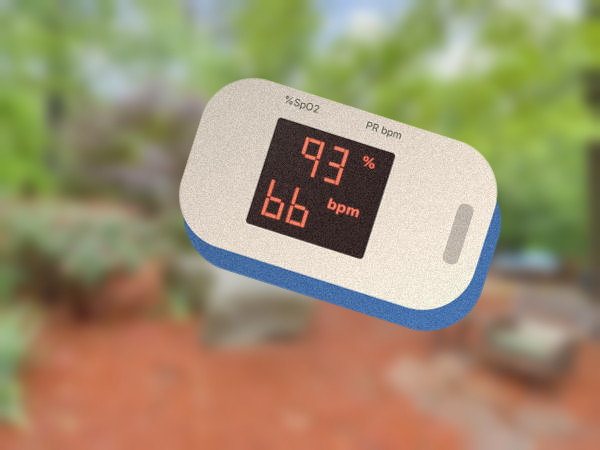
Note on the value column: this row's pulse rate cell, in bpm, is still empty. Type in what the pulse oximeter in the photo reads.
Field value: 66 bpm
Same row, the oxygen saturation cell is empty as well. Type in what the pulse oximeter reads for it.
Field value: 93 %
